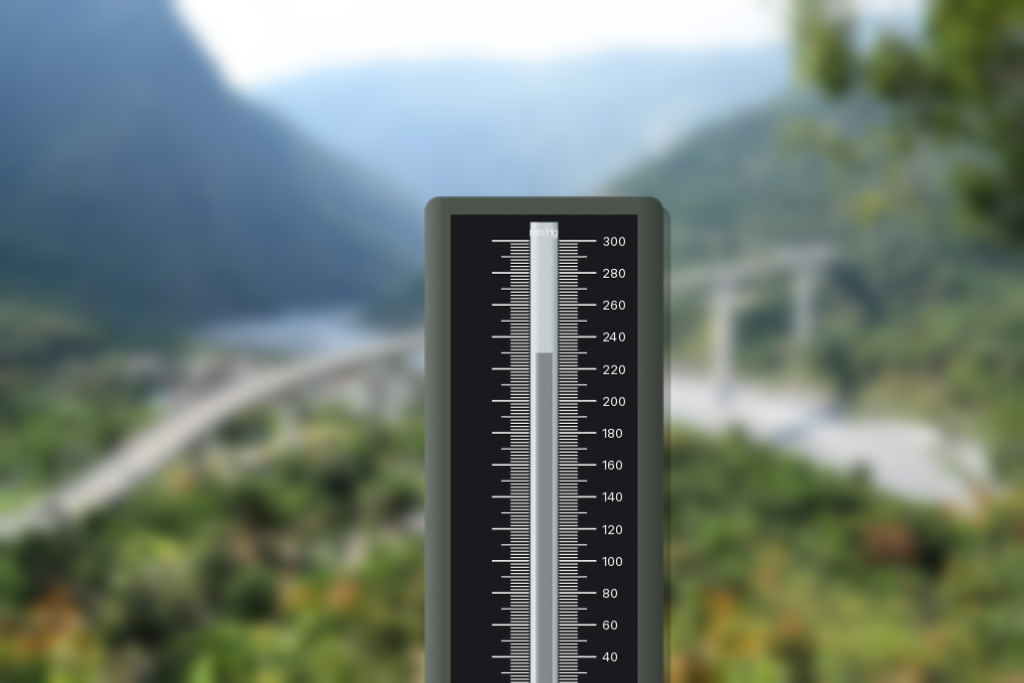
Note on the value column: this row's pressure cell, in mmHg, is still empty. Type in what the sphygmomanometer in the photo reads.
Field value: 230 mmHg
